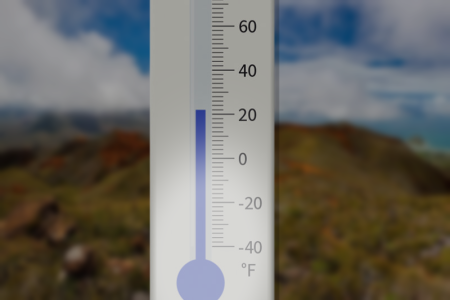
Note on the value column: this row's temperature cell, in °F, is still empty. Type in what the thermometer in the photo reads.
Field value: 22 °F
